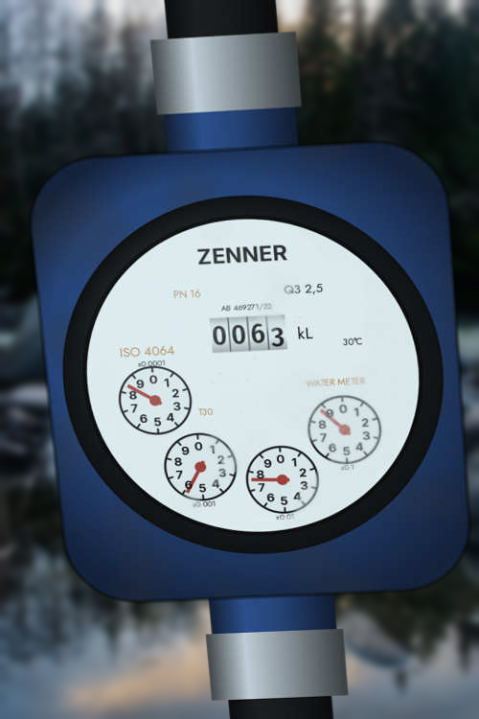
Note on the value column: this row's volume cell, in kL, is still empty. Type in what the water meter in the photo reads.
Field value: 62.8758 kL
